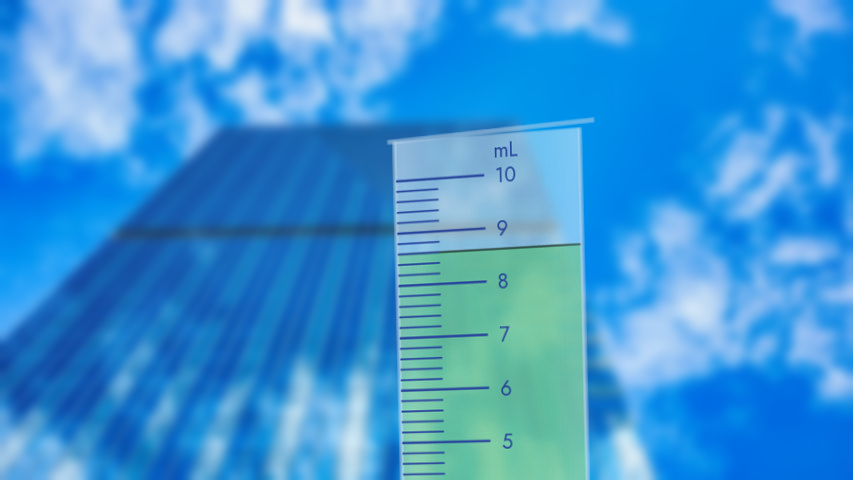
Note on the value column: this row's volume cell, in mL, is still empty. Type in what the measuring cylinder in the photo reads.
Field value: 8.6 mL
